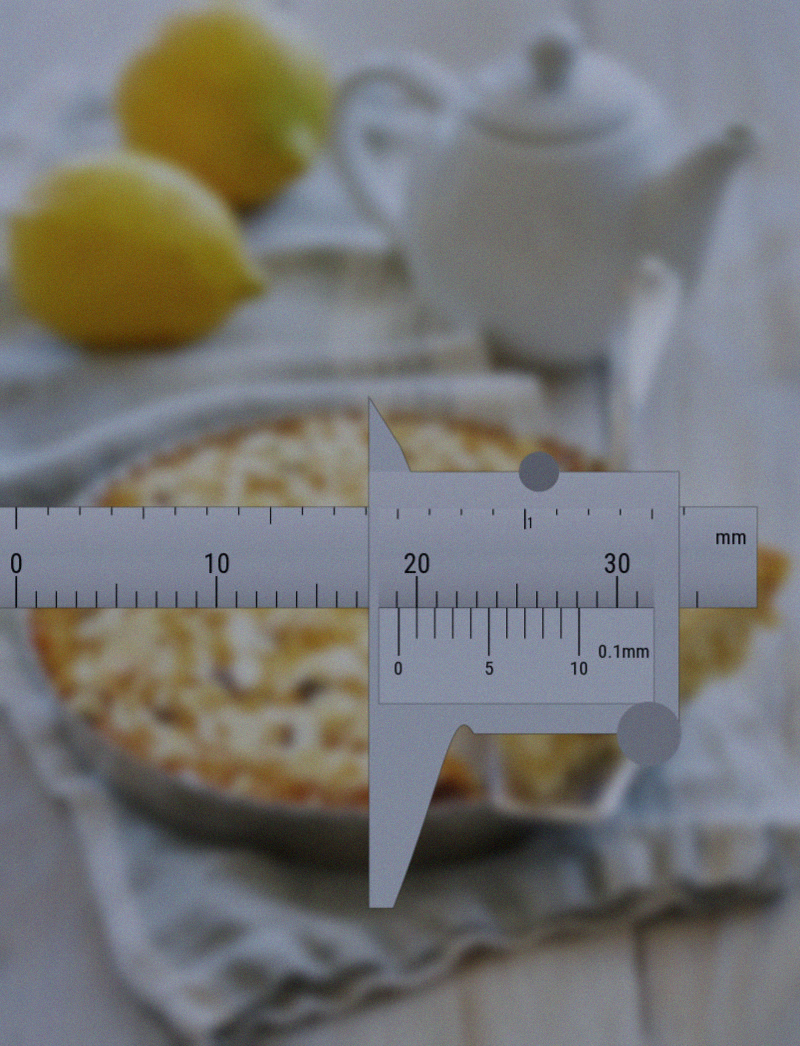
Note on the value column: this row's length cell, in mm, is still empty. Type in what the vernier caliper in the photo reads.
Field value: 19.1 mm
